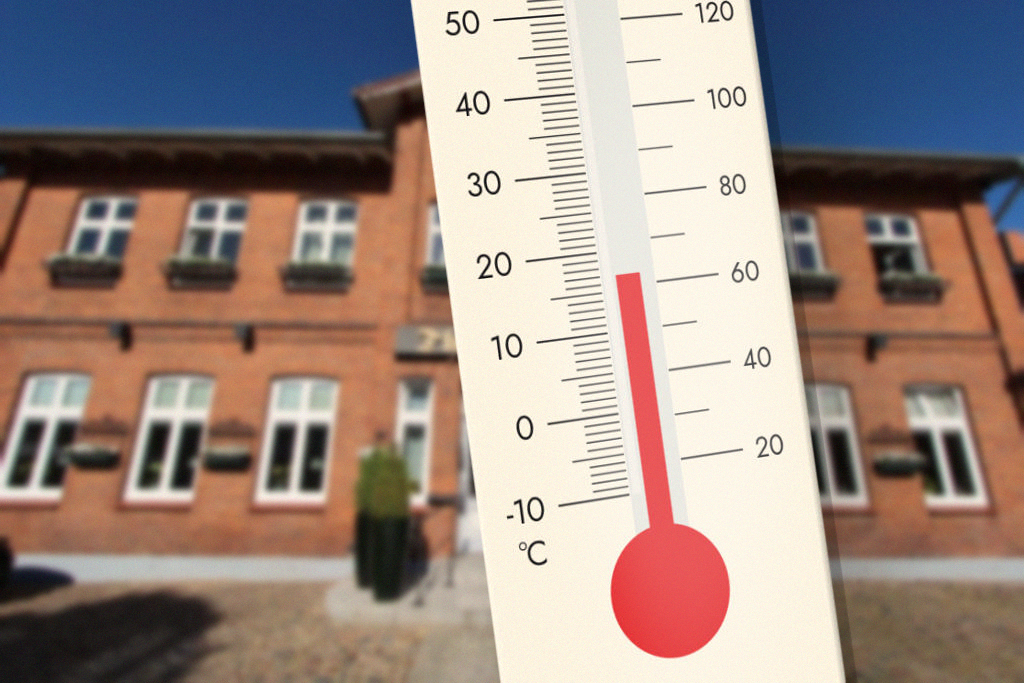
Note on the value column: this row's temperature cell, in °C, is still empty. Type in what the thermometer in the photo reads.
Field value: 17 °C
